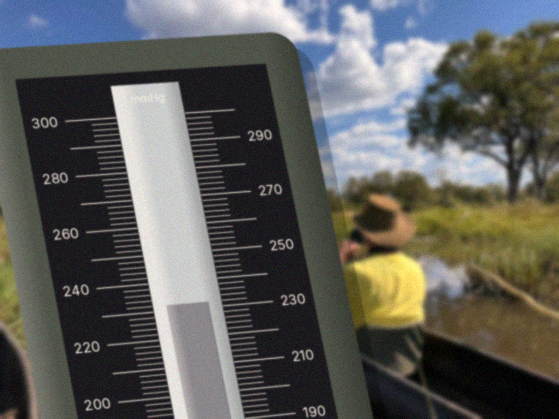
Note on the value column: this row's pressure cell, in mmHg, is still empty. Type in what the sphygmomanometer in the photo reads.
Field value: 232 mmHg
